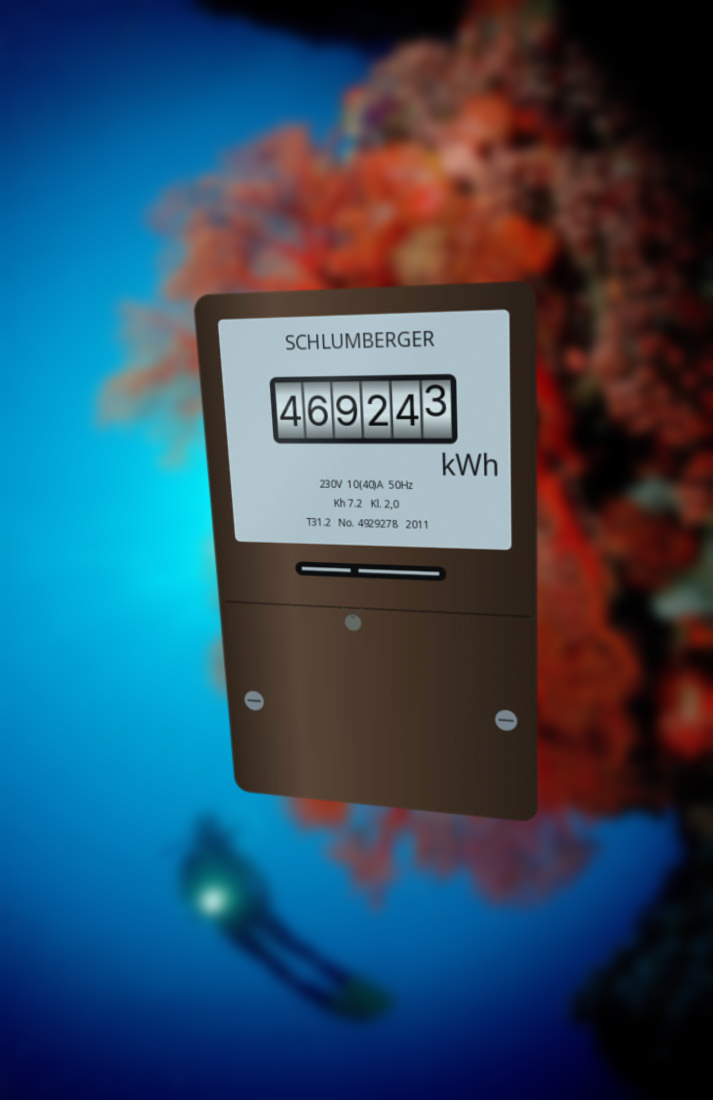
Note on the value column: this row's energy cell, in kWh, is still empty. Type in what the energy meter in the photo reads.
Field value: 469243 kWh
